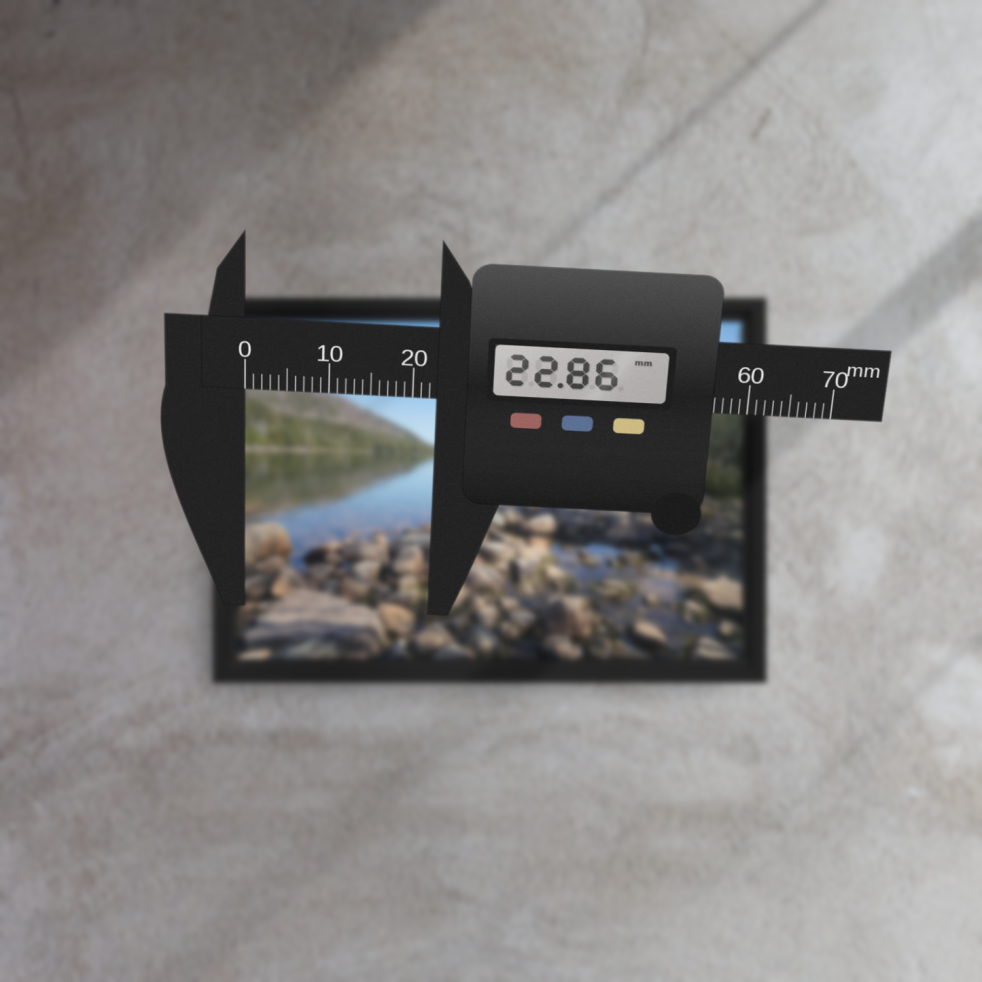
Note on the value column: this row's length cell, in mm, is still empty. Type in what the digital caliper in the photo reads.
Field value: 22.86 mm
